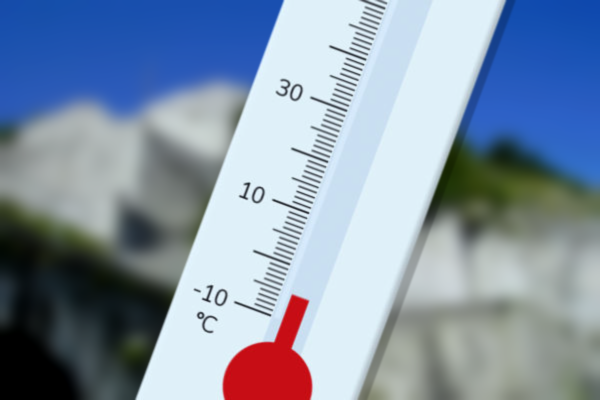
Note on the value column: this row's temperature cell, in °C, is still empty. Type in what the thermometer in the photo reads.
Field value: -5 °C
